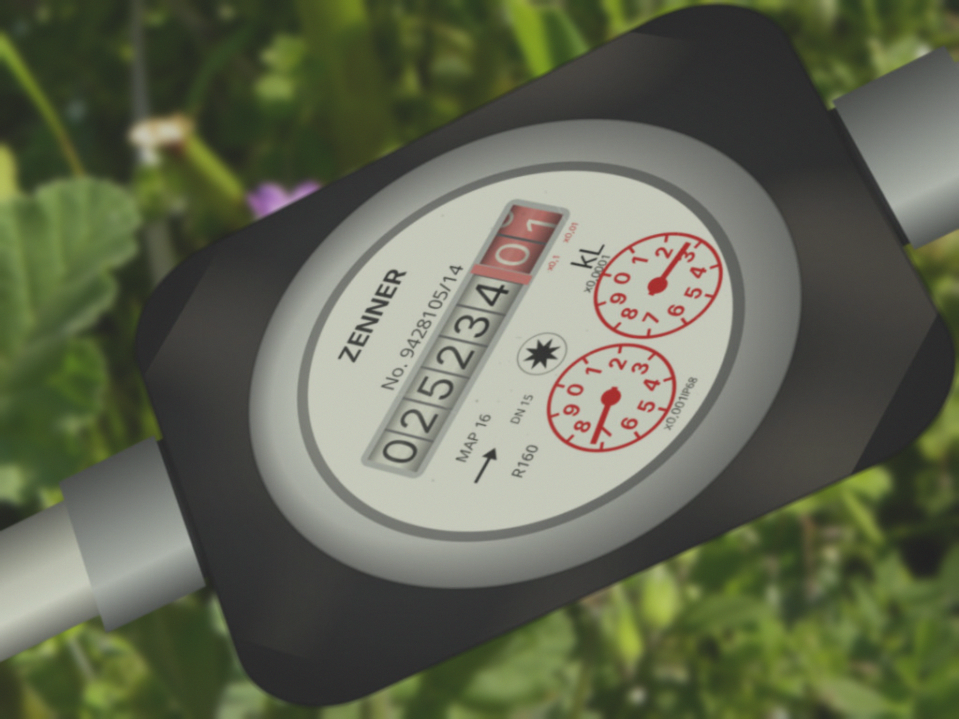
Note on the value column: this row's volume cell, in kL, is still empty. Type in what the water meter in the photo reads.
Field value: 25234.0072 kL
